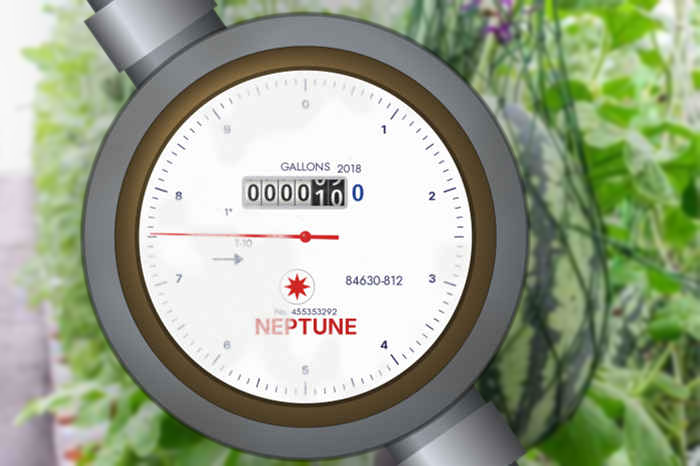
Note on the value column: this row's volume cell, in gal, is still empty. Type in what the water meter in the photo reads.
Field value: 97.5 gal
